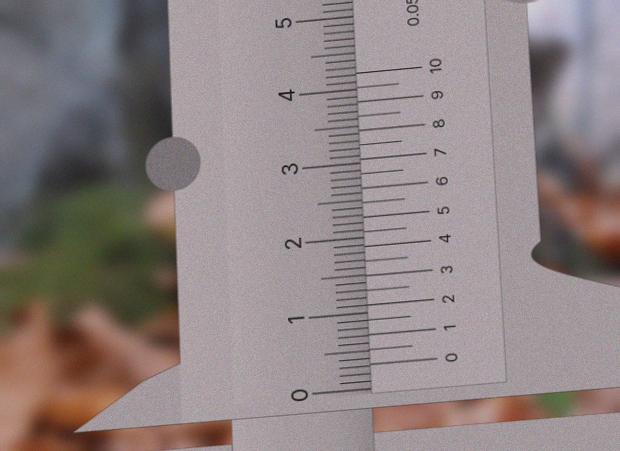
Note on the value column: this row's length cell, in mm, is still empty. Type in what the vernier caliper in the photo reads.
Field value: 3.2 mm
